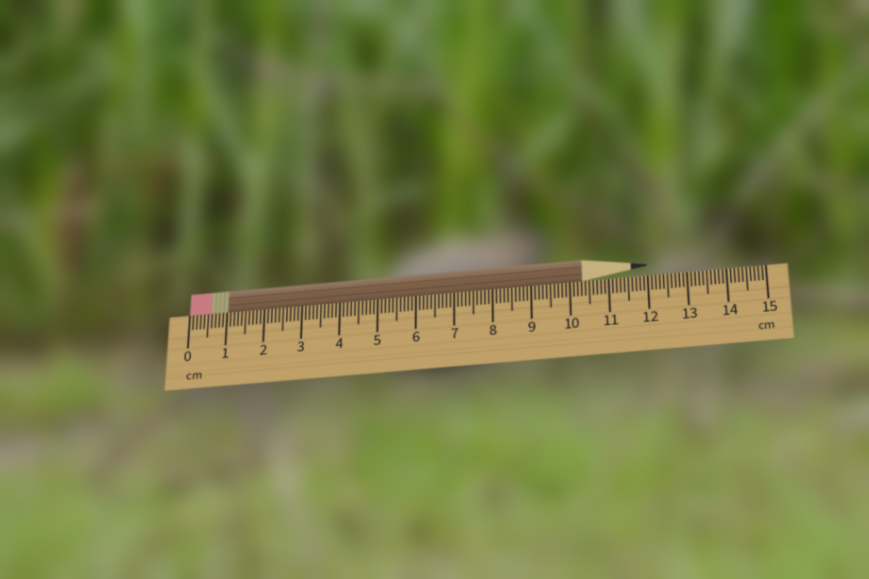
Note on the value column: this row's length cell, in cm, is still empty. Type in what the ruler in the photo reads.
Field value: 12 cm
